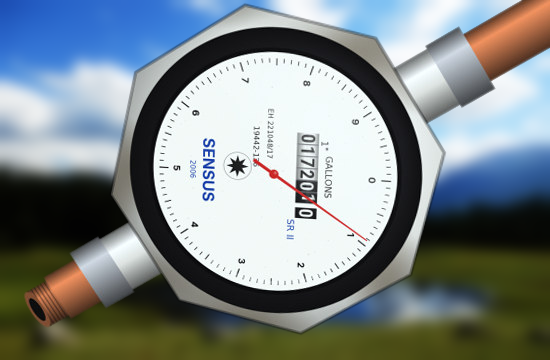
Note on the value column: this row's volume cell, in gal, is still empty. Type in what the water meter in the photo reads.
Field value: 172010.9 gal
